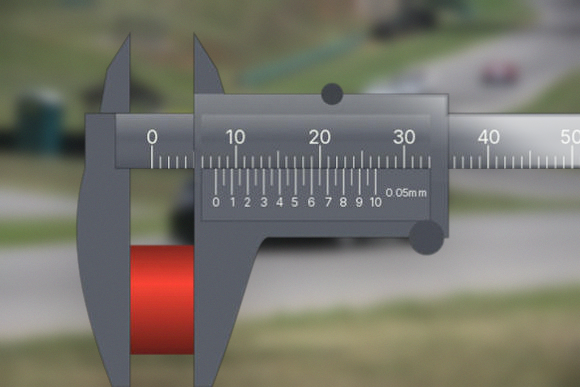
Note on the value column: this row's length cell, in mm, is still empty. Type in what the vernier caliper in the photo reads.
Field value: 7.6 mm
